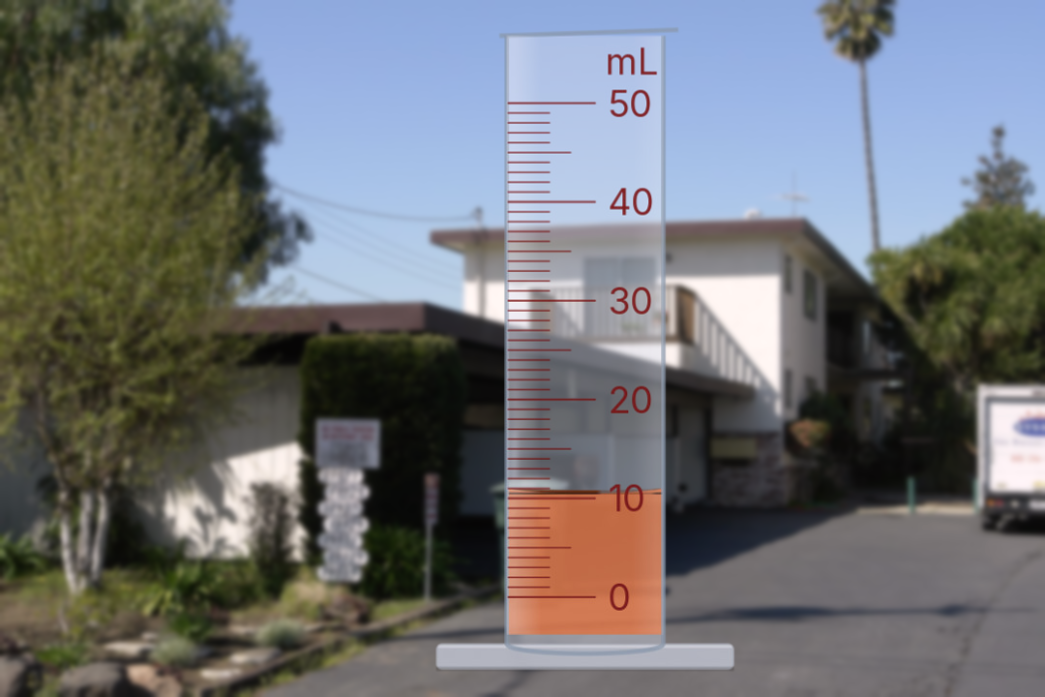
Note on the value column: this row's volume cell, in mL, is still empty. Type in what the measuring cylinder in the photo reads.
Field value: 10.5 mL
